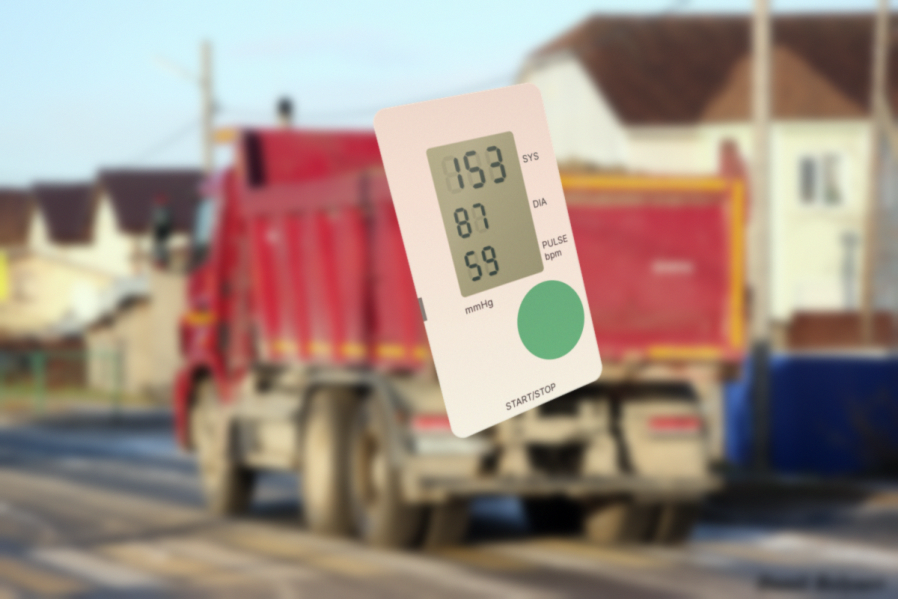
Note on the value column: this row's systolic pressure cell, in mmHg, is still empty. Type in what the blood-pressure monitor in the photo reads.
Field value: 153 mmHg
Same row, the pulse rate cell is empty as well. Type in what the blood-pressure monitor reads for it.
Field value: 59 bpm
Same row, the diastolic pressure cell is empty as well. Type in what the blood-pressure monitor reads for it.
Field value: 87 mmHg
